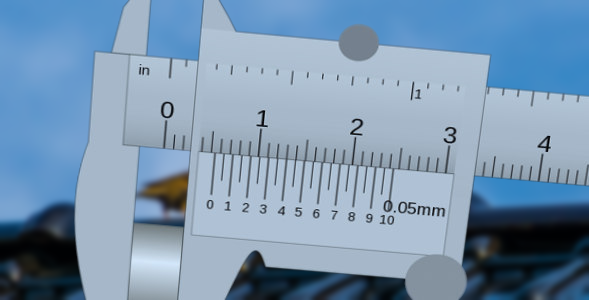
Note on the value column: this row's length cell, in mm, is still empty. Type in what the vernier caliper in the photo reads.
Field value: 5.4 mm
